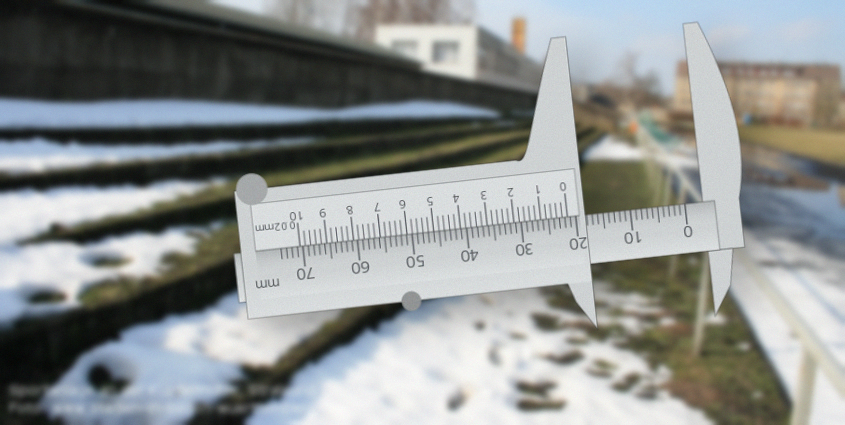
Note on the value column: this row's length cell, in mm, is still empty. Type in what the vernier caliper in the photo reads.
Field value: 21.5 mm
